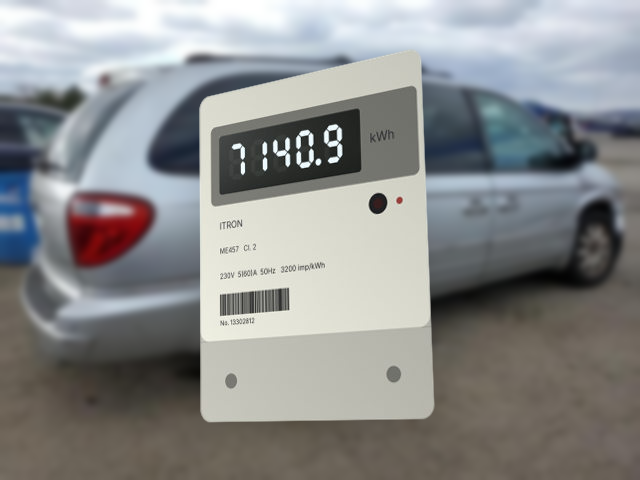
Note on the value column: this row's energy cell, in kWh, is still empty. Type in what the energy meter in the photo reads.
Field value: 7140.9 kWh
